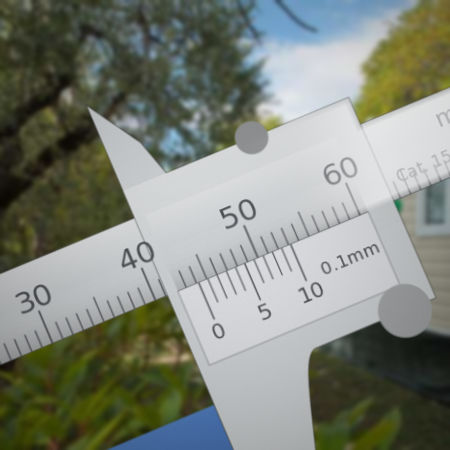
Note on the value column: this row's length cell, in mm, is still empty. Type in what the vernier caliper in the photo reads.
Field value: 44.2 mm
